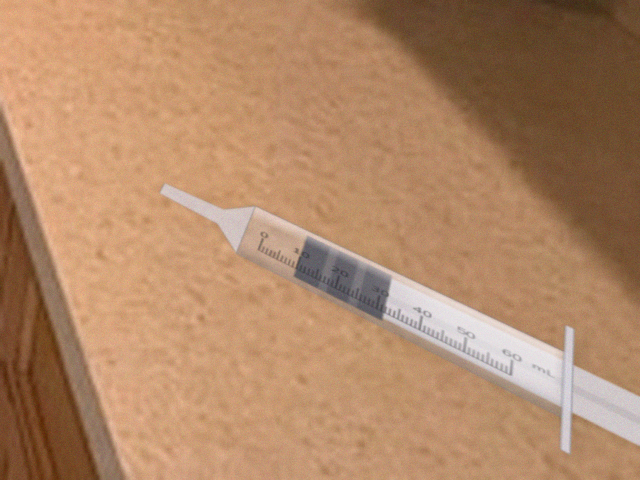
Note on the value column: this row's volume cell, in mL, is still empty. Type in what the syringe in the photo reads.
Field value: 10 mL
